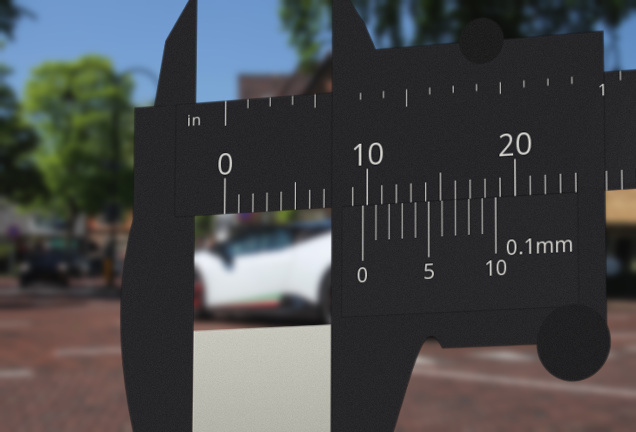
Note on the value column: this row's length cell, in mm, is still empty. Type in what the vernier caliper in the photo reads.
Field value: 9.7 mm
